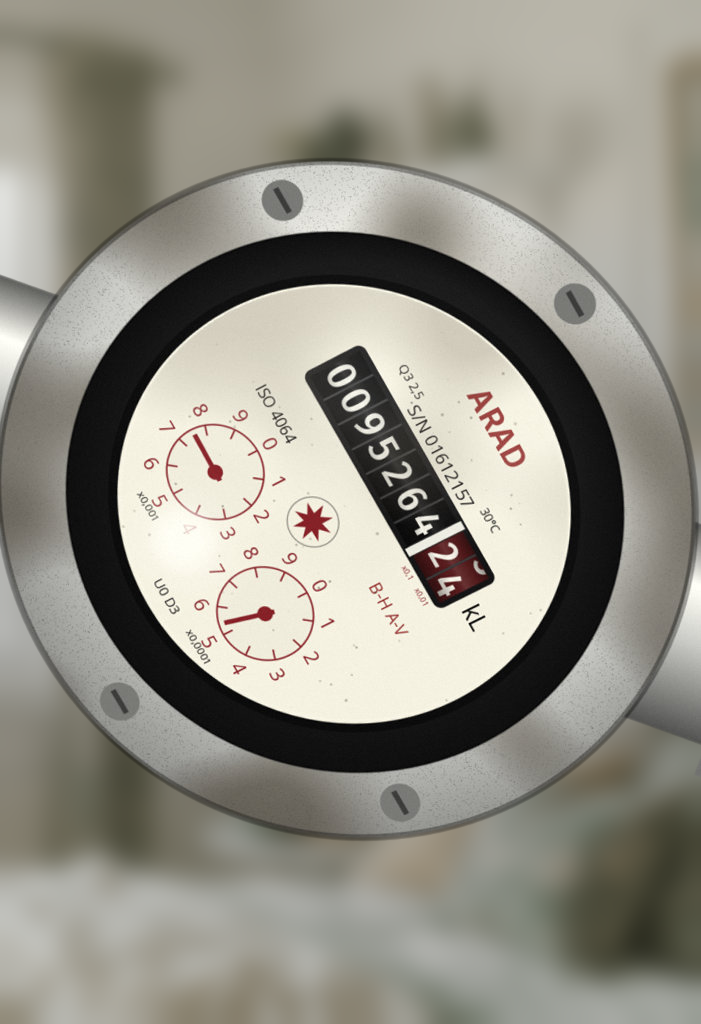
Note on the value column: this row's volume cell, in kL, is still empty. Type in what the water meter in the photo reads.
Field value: 95264.2375 kL
